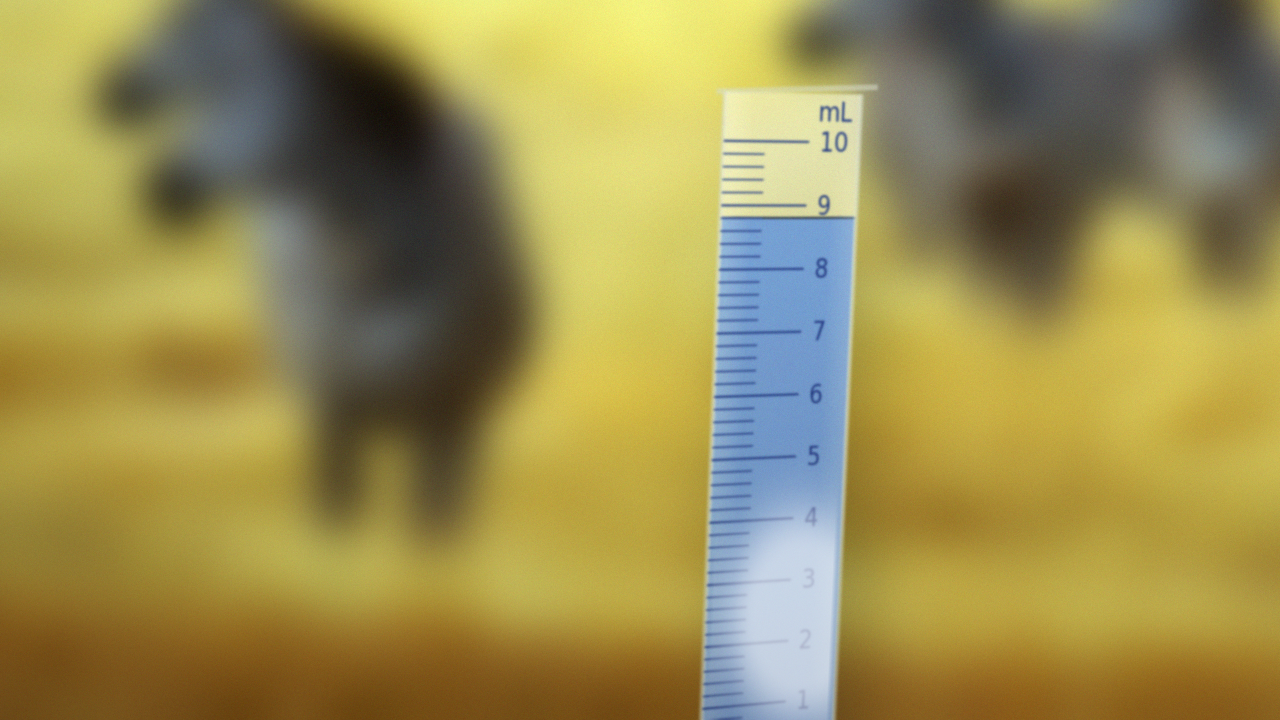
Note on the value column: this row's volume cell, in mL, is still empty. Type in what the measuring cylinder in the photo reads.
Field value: 8.8 mL
